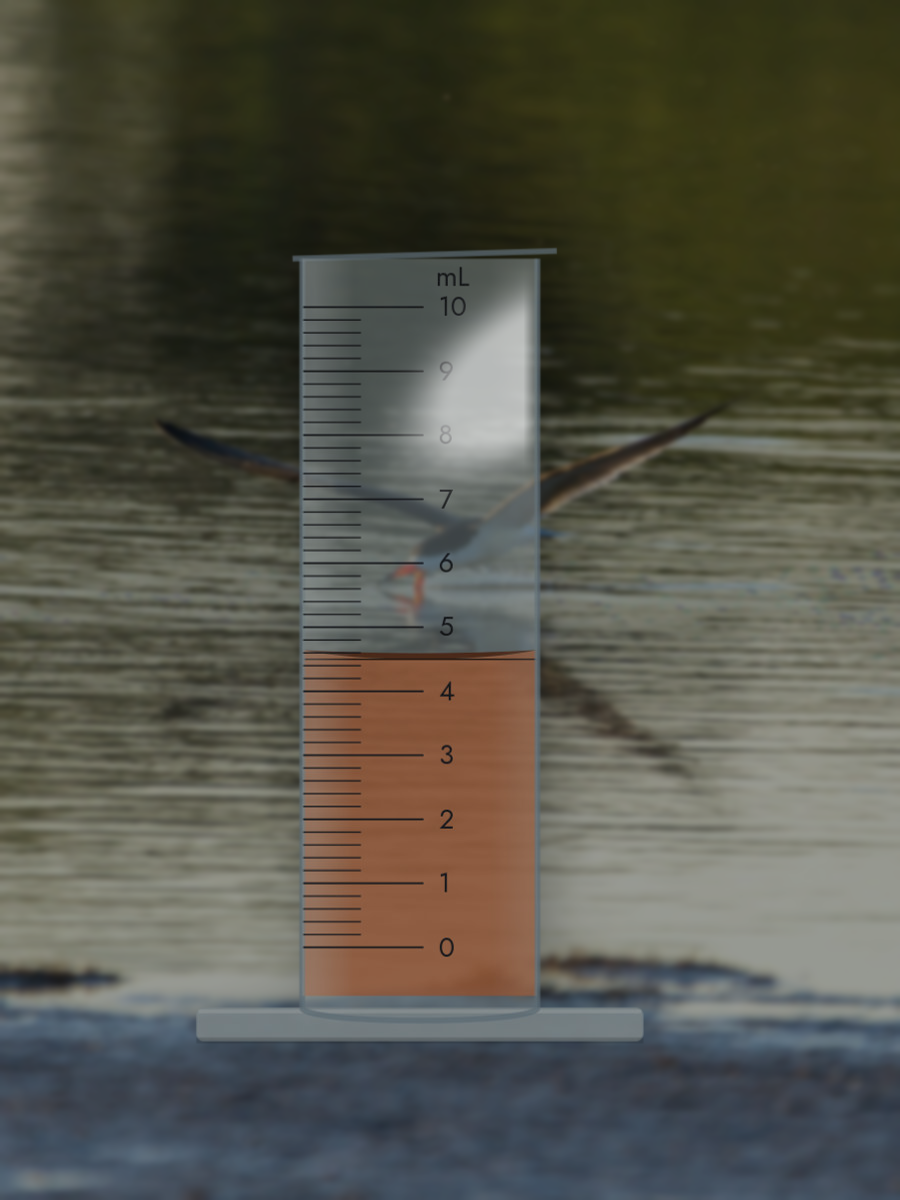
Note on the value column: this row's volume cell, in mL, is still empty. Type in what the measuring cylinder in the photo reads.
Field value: 4.5 mL
